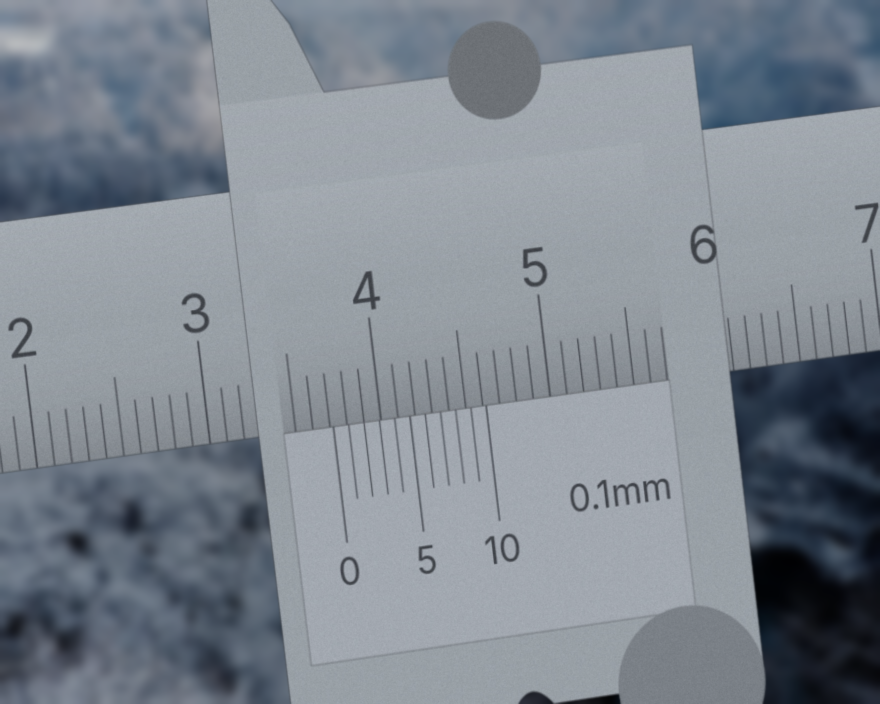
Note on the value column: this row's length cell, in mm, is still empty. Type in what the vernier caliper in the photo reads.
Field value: 37.2 mm
